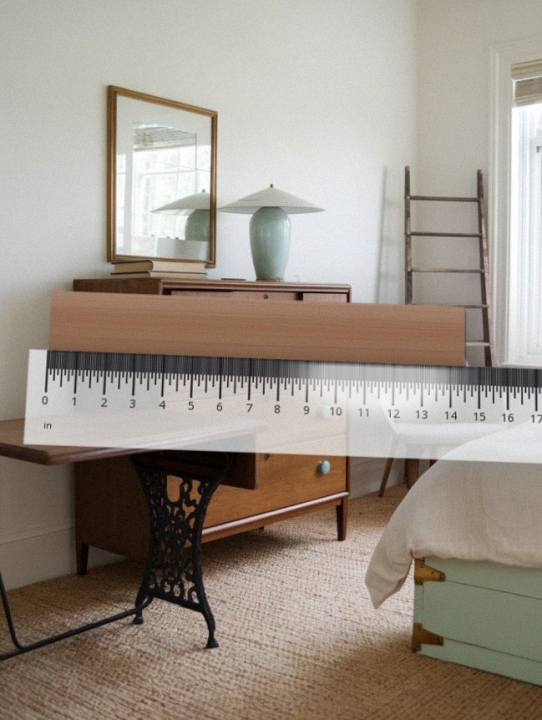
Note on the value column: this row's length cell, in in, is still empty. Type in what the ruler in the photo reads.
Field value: 14.5 in
